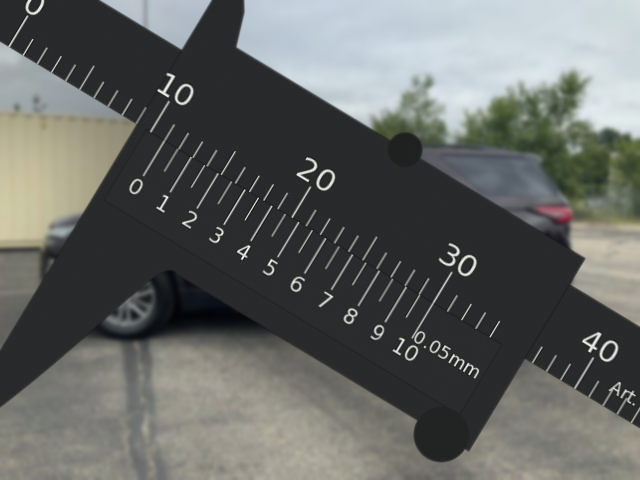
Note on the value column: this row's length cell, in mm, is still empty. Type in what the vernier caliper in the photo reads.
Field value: 11.0 mm
